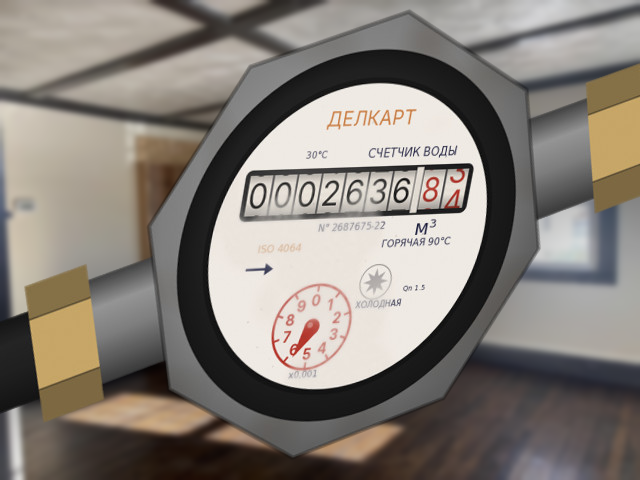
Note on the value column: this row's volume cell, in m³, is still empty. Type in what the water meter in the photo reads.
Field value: 2636.835 m³
